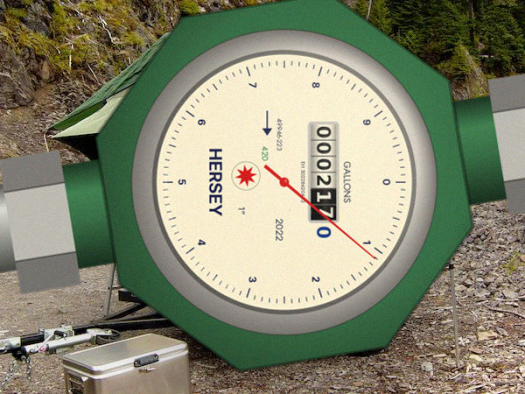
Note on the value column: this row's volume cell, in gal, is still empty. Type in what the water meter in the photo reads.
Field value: 2171.1 gal
